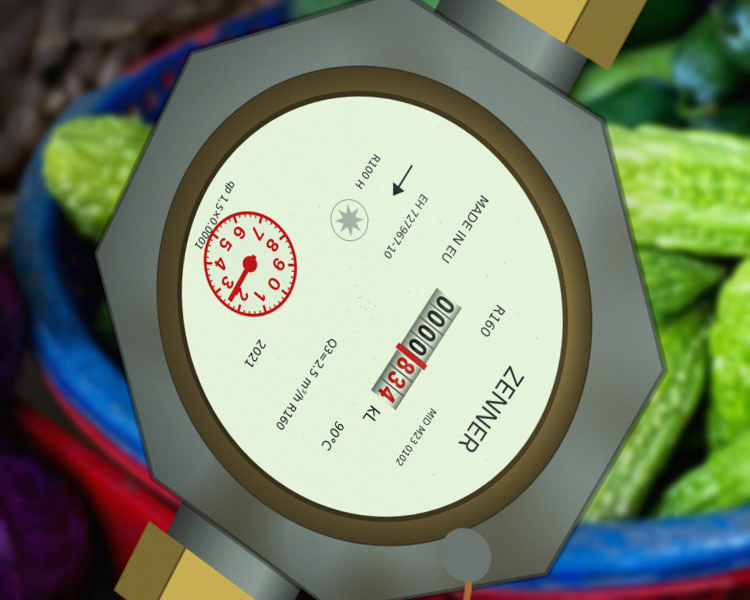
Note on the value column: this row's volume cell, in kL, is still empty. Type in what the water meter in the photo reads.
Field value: 0.8342 kL
